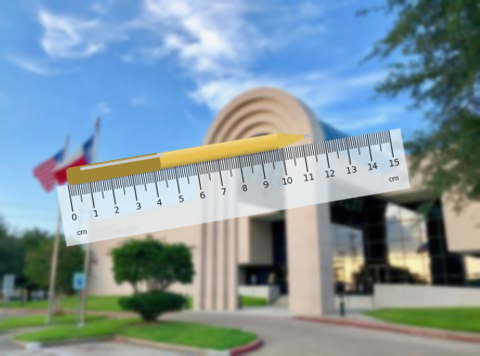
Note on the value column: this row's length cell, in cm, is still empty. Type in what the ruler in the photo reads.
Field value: 11.5 cm
